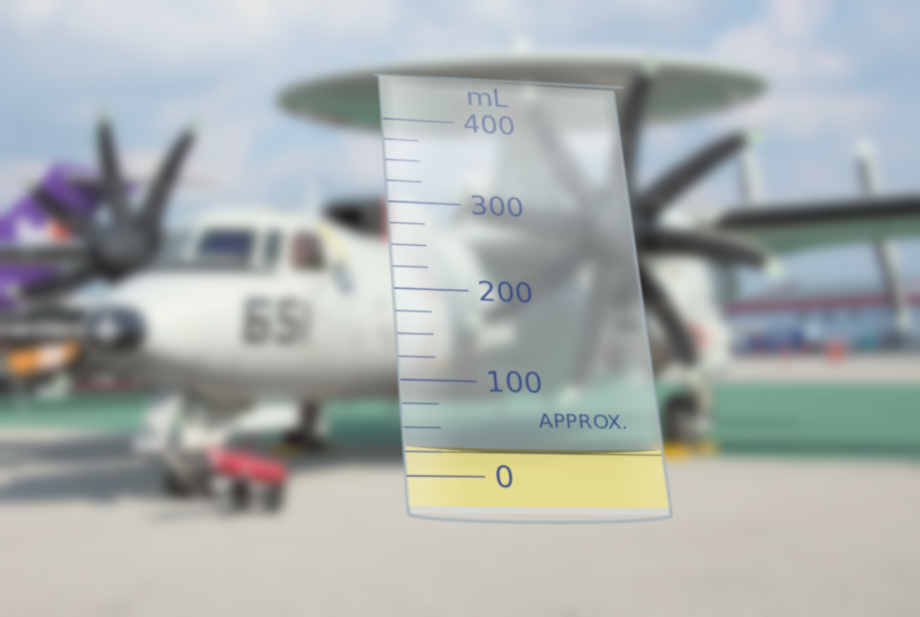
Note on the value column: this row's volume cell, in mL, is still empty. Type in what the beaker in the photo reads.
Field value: 25 mL
